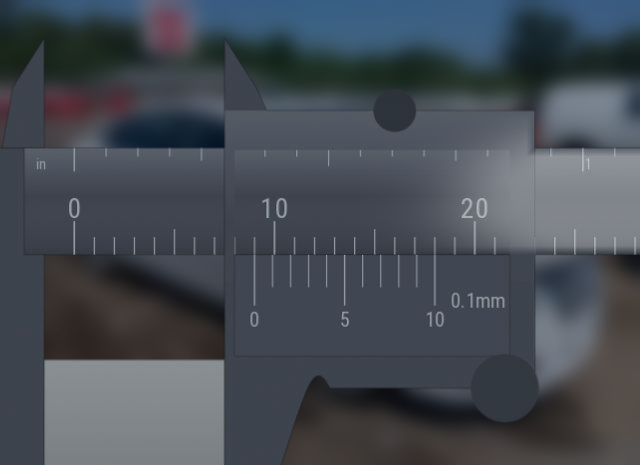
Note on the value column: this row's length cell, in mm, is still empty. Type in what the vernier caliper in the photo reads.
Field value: 9.0 mm
